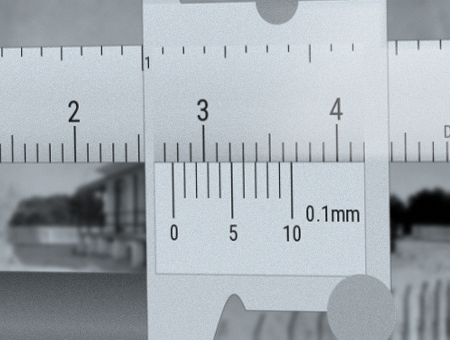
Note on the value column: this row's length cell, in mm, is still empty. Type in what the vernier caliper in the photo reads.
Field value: 27.6 mm
